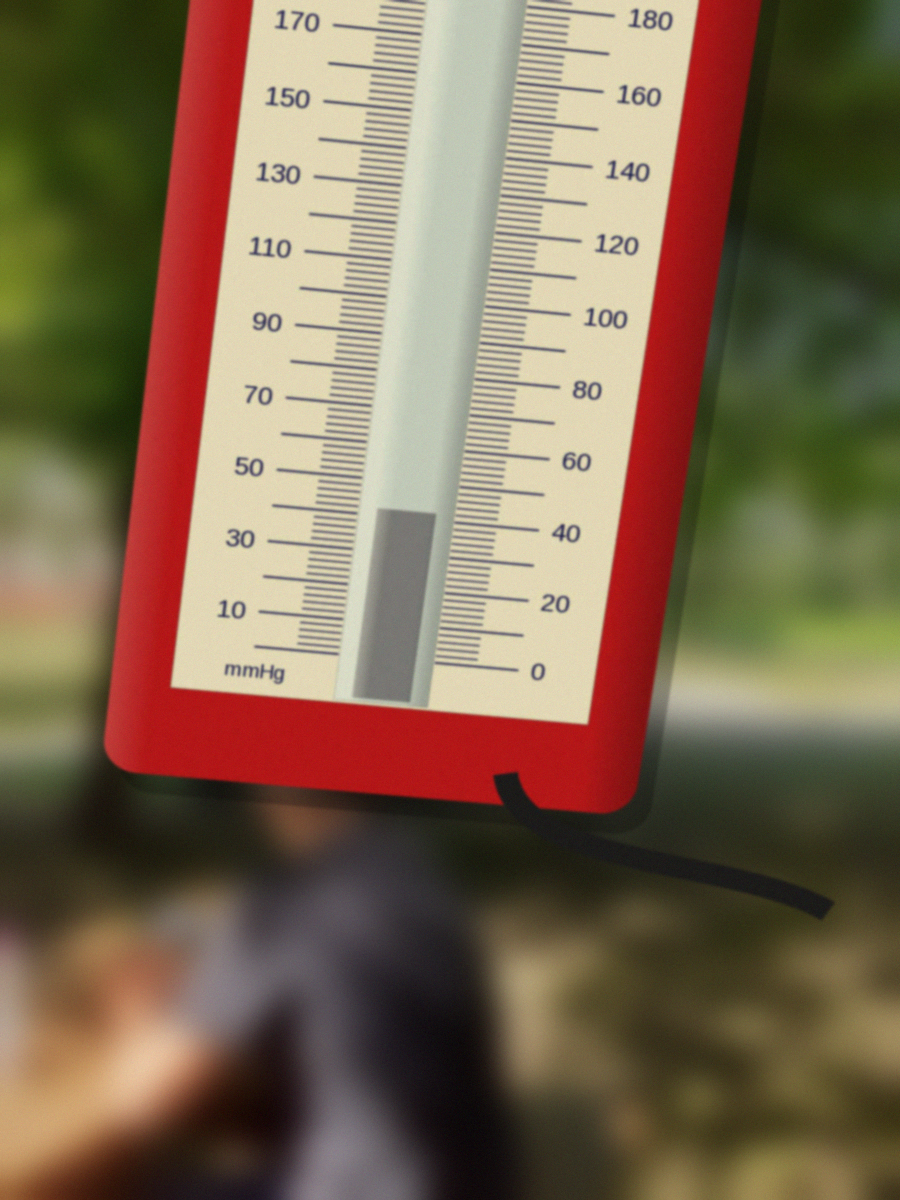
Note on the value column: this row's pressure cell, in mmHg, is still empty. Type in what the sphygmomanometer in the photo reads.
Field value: 42 mmHg
